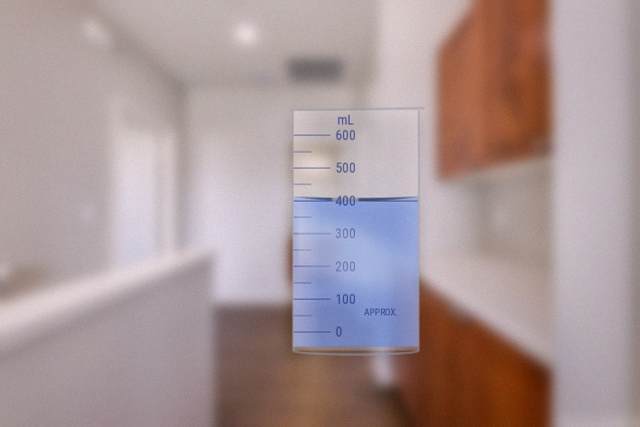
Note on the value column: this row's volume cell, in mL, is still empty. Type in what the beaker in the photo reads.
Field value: 400 mL
